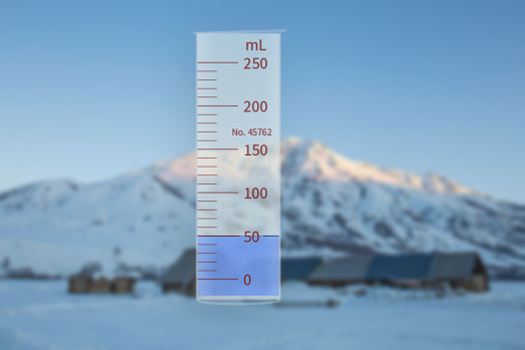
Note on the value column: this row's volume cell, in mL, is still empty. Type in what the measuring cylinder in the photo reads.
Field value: 50 mL
